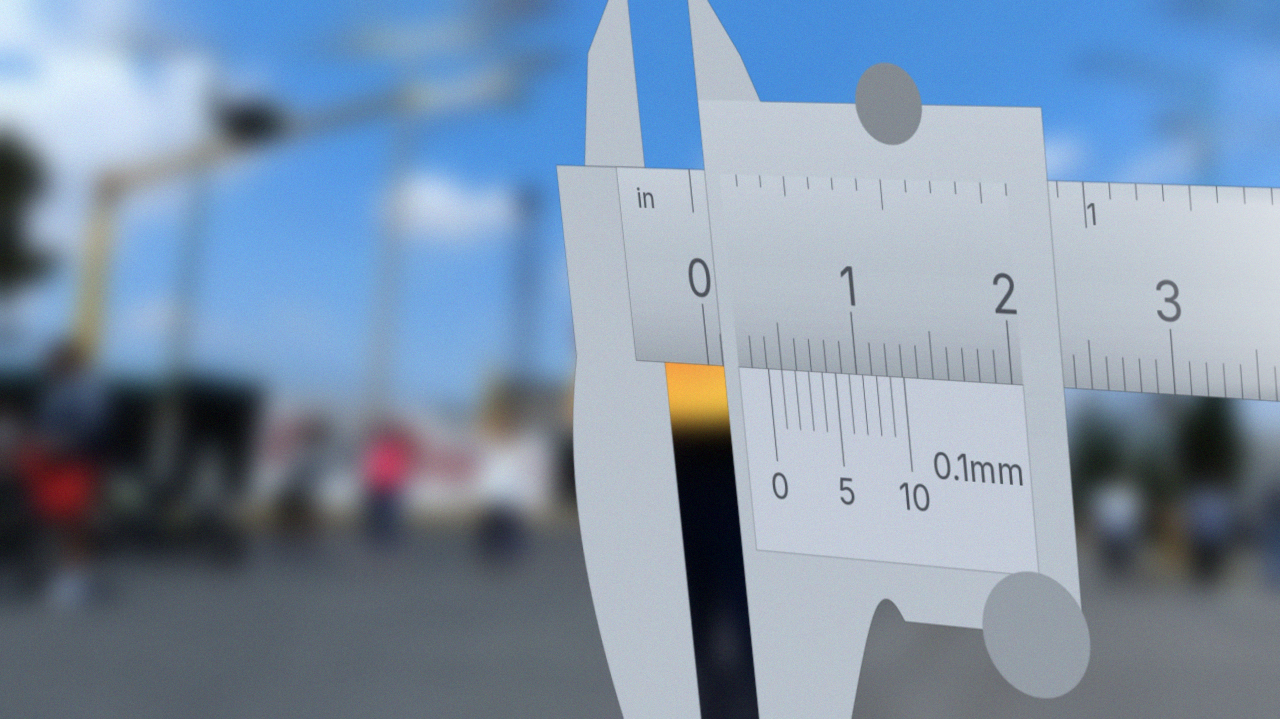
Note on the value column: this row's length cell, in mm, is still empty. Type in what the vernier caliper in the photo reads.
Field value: 4.1 mm
